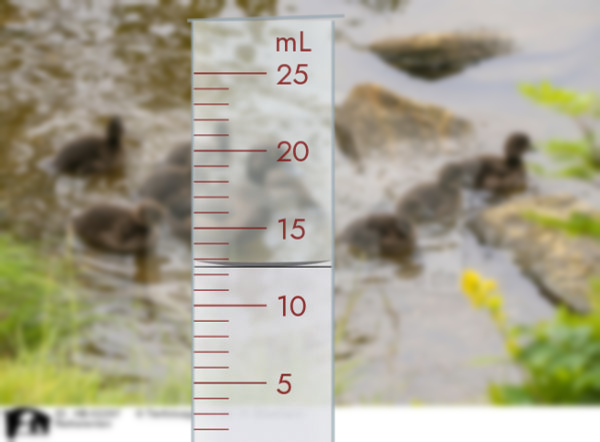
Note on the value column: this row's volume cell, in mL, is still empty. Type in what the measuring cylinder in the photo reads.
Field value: 12.5 mL
